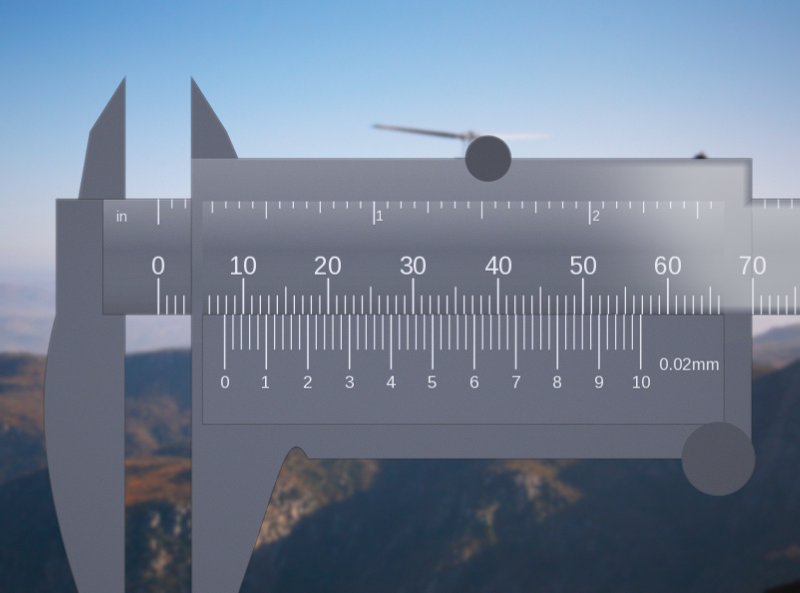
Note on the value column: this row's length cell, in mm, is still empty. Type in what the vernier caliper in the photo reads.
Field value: 7.8 mm
